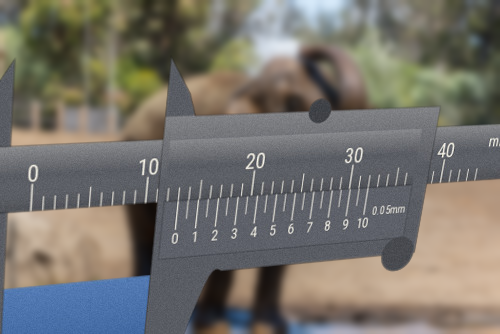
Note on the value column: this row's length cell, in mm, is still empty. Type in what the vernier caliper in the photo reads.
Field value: 13.0 mm
